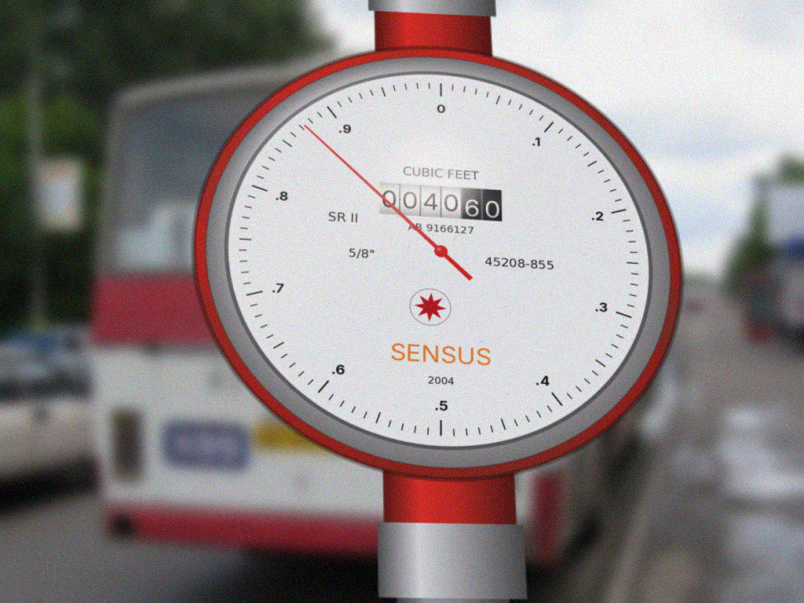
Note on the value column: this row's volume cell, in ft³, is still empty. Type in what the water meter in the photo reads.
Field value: 4059.87 ft³
